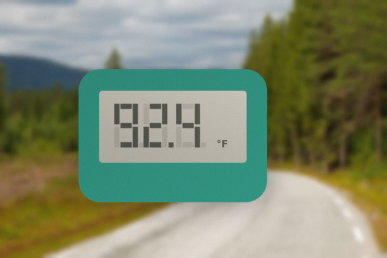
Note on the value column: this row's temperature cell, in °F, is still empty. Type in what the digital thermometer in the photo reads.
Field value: 92.4 °F
